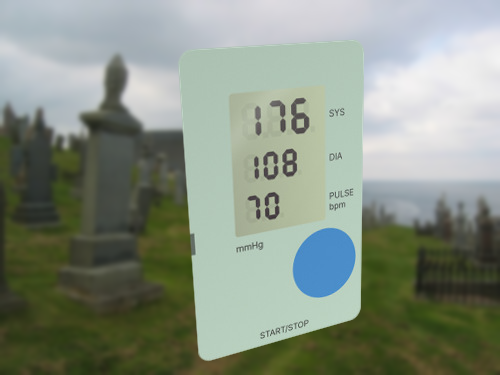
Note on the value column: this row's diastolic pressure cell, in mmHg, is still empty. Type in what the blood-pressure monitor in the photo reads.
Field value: 108 mmHg
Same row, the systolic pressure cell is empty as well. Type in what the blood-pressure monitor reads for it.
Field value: 176 mmHg
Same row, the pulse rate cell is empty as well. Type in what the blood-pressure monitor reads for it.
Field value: 70 bpm
